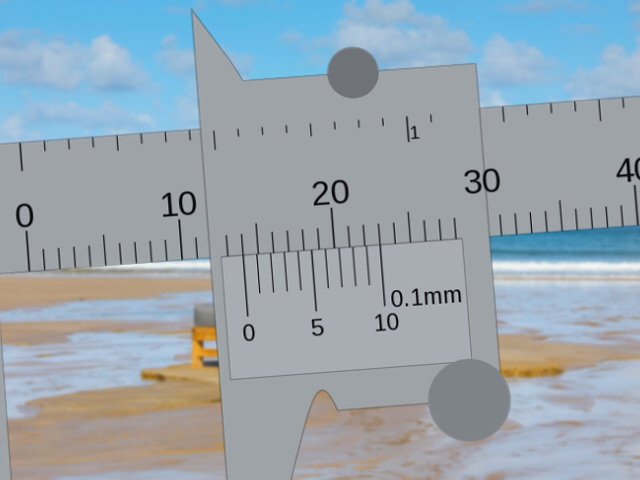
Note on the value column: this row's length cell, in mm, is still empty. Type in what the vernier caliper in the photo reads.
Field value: 14.0 mm
